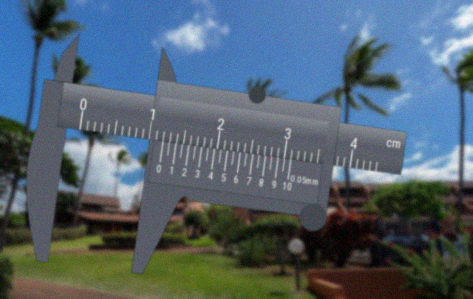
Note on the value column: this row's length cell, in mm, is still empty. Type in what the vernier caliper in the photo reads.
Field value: 12.0 mm
